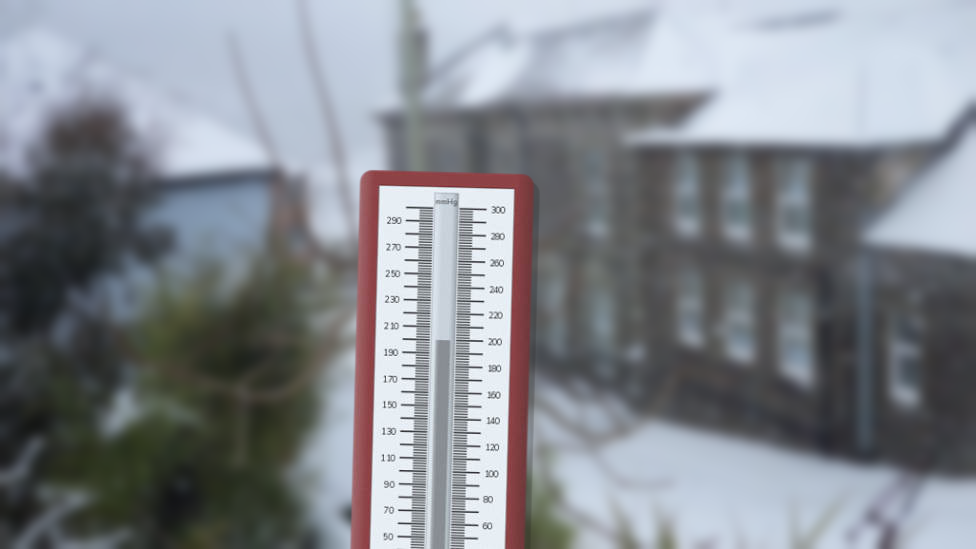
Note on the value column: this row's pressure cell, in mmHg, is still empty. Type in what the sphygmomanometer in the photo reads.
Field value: 200 mmHg
